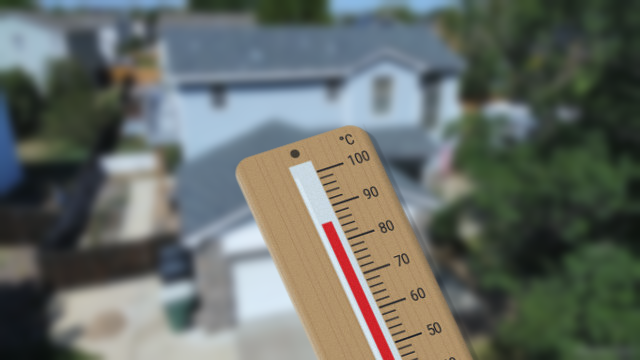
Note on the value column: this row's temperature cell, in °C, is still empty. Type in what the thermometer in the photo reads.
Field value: 86 °C
